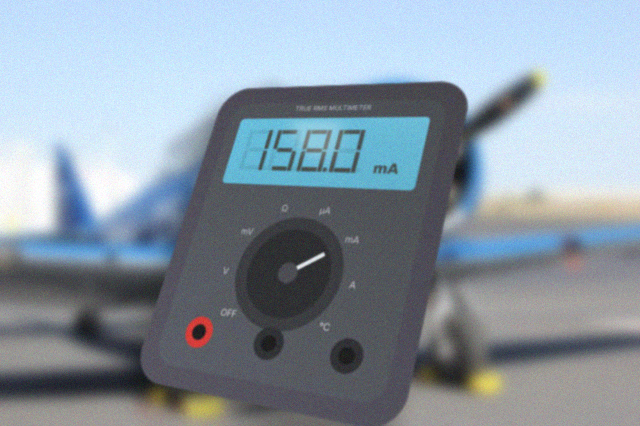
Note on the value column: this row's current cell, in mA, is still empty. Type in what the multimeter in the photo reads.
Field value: 158.0 mA
